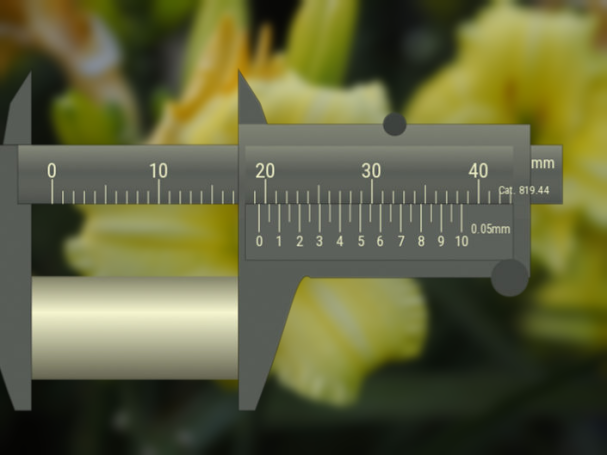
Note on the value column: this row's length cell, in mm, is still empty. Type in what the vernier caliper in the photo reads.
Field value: 19.4 mm
